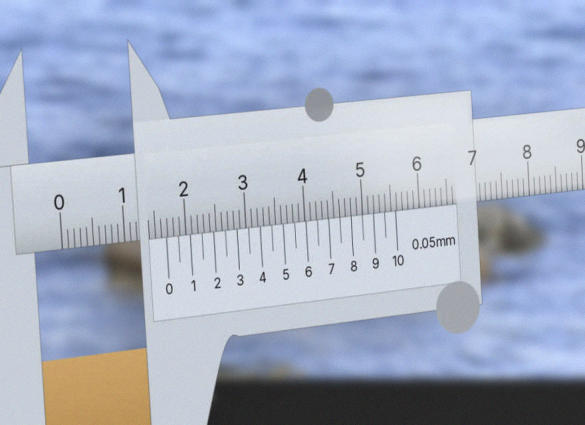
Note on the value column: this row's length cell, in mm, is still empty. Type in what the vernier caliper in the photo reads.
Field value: 16.8 mm
